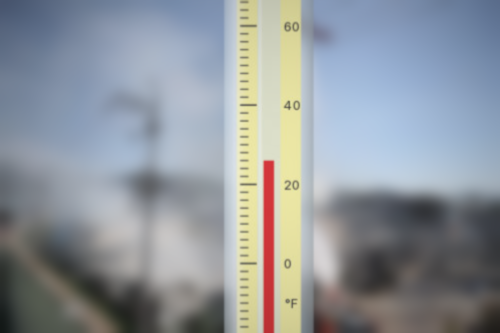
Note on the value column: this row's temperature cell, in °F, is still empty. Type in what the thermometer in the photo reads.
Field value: 26 °F
